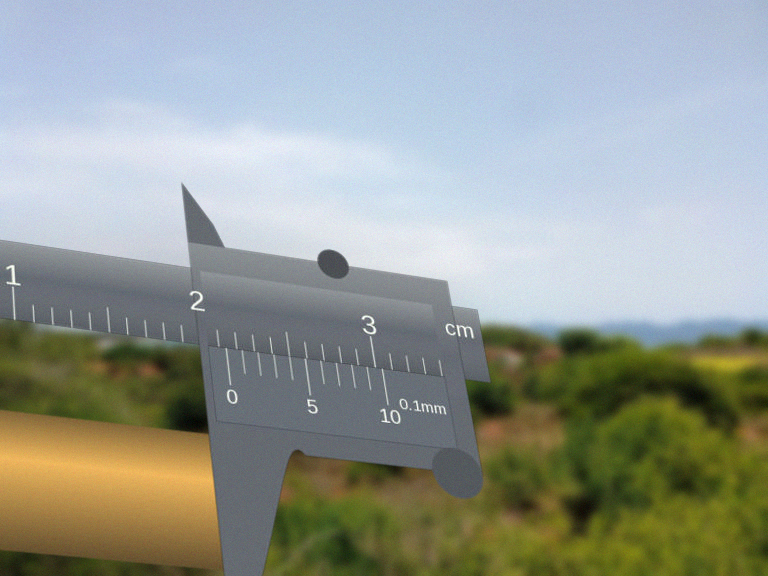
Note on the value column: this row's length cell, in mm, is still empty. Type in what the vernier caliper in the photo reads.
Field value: 21.4 mm
